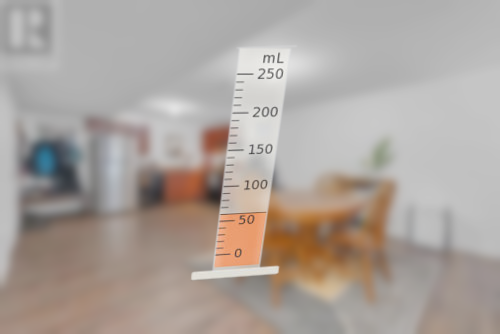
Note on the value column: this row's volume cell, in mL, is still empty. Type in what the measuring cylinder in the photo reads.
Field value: 60 mL
